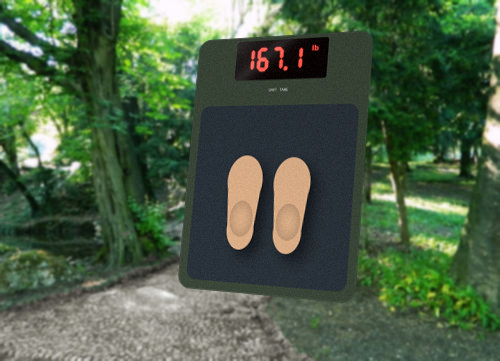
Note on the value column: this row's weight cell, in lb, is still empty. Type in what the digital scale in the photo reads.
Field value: 167.1 lb
